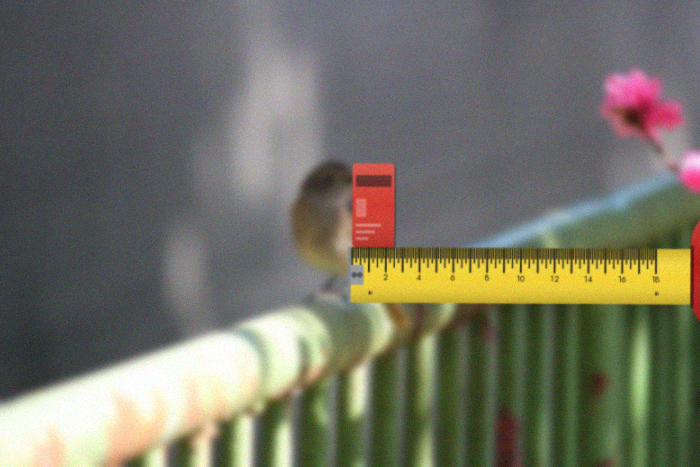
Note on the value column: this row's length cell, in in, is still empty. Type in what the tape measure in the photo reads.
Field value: 2.5 in
